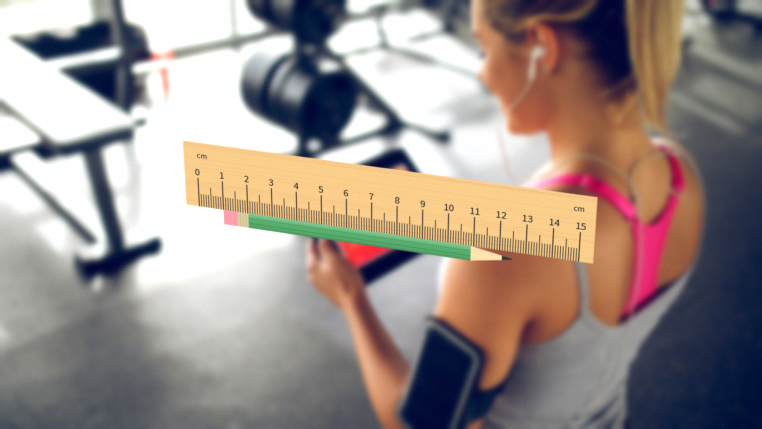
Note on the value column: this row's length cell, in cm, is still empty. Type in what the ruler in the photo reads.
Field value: 11.5 cm
